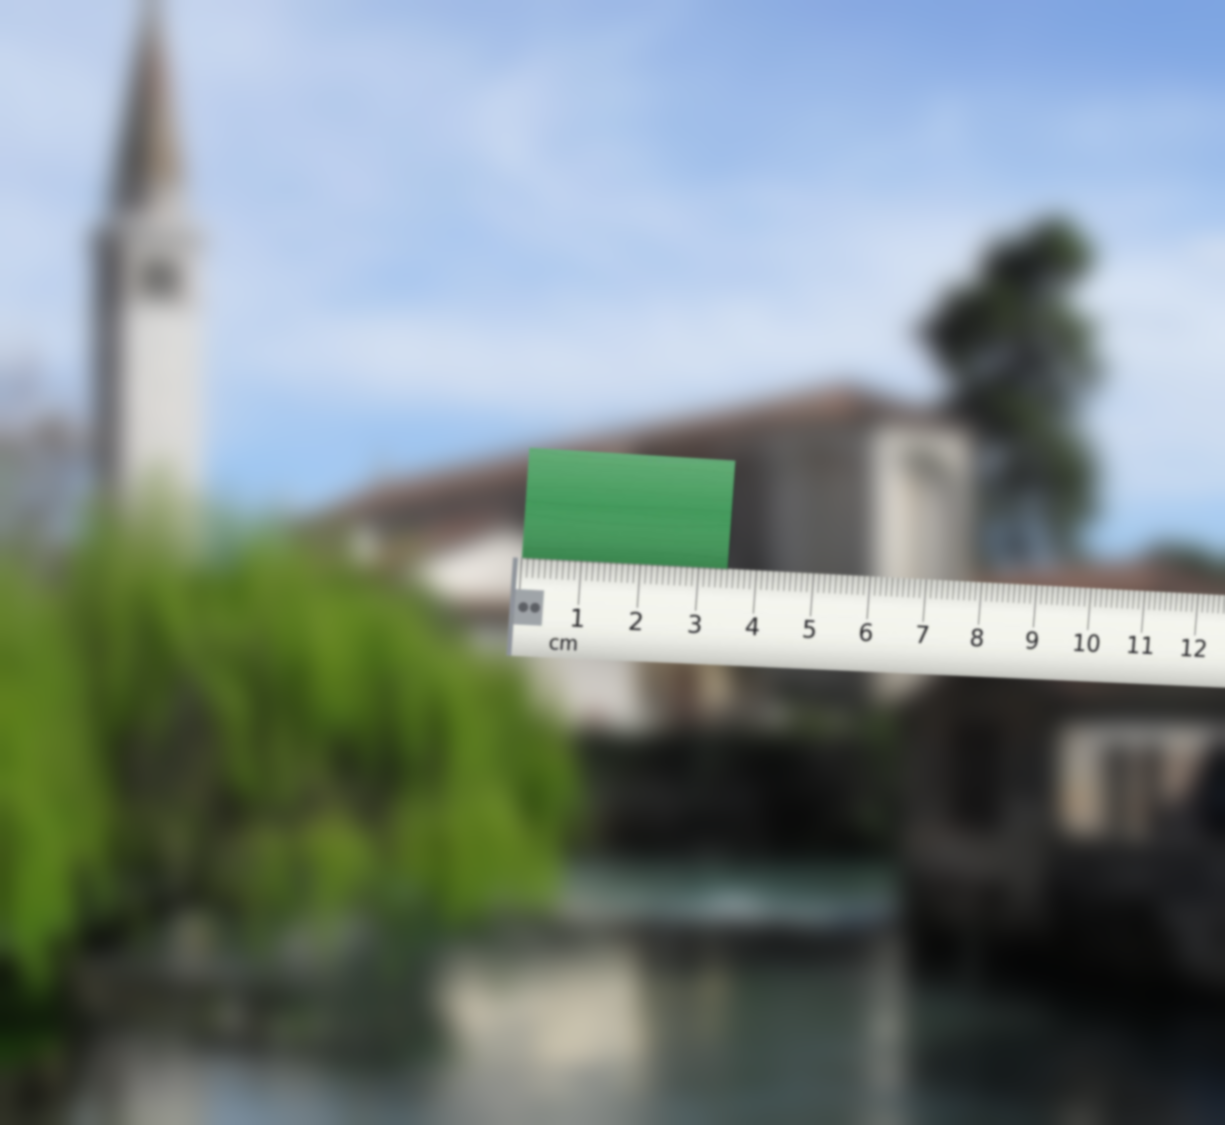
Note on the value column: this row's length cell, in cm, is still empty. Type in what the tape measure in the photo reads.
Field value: 3.5 cm
